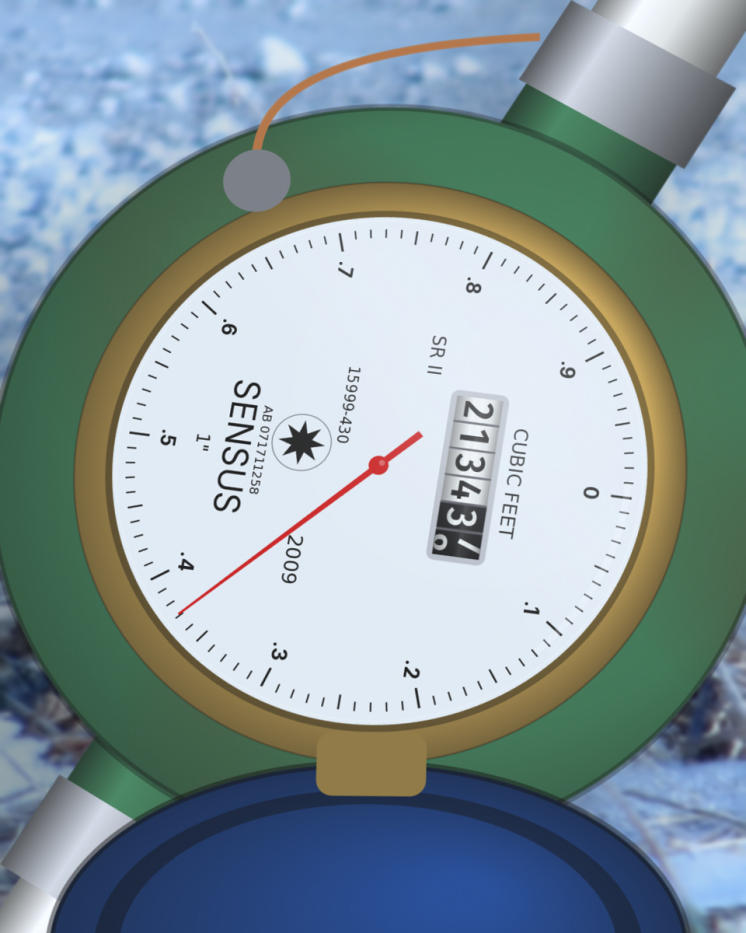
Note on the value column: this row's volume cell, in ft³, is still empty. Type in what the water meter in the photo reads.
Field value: 213437.37 ft³
